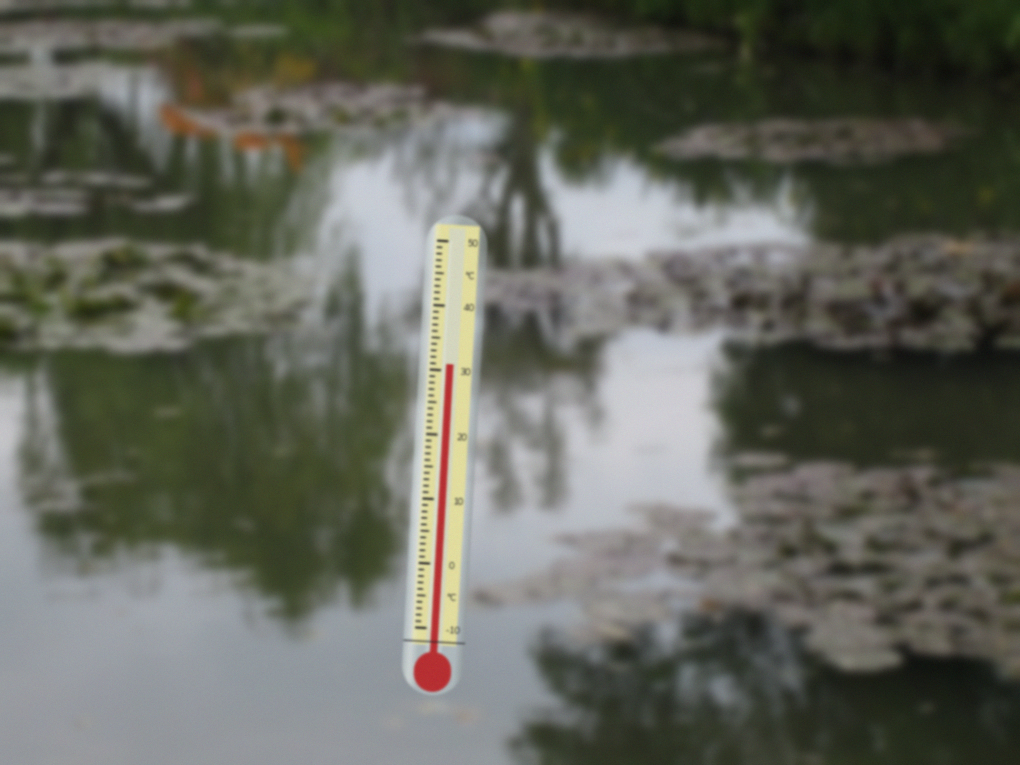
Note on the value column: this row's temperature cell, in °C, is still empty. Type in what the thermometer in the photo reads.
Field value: 31 °C
